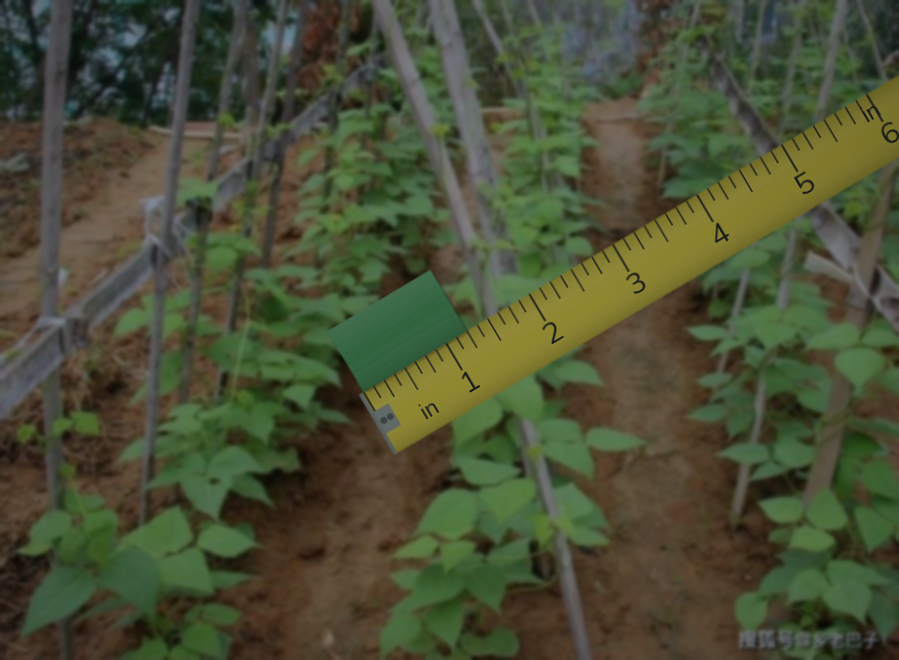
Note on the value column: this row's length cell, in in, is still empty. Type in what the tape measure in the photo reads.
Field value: 1.25 in
